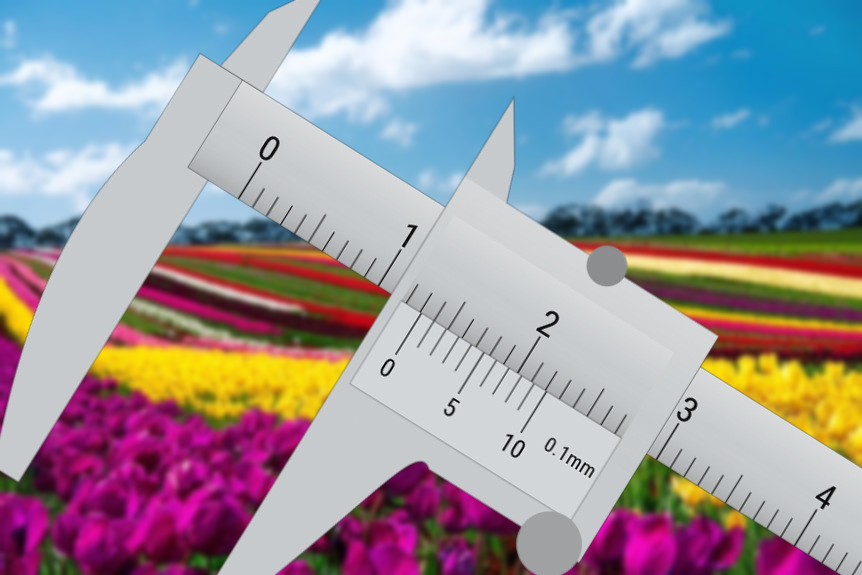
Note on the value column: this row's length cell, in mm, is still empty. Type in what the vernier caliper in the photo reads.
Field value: 13.1 mm
